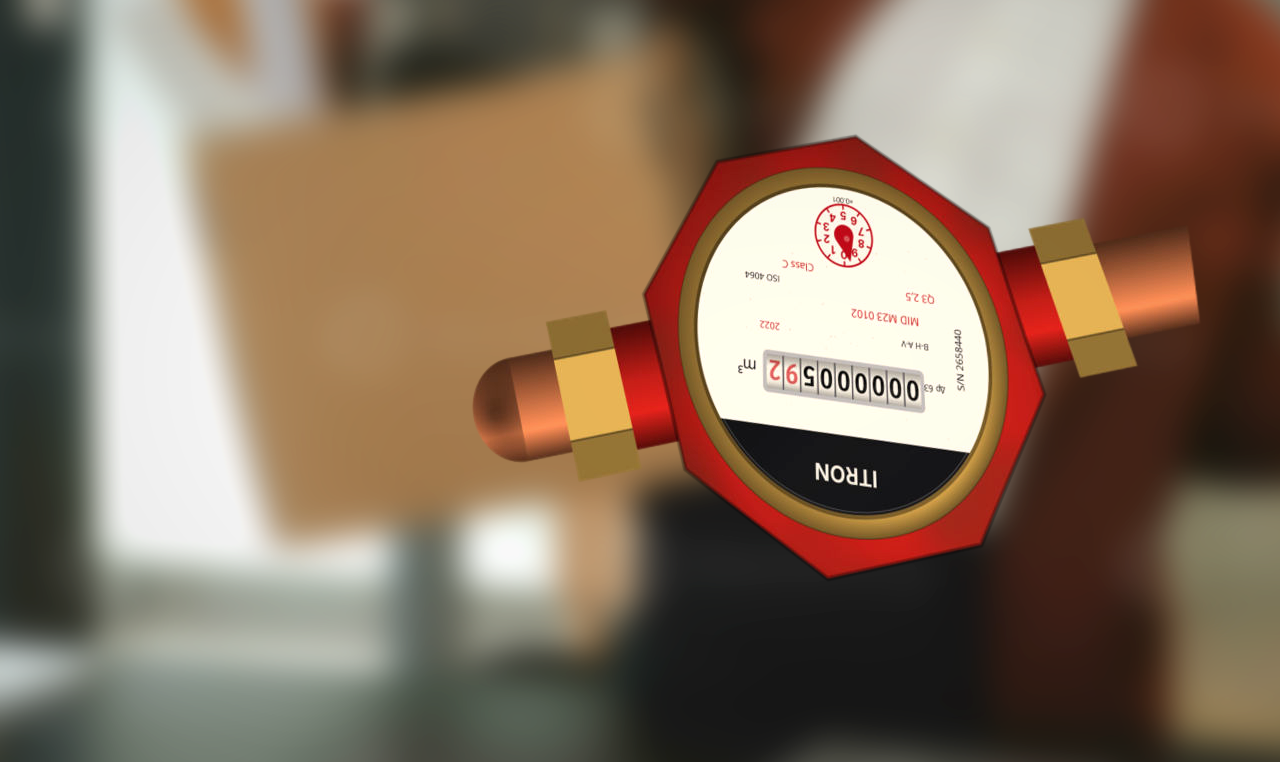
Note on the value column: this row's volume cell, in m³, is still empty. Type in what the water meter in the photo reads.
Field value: 5.919 m³
